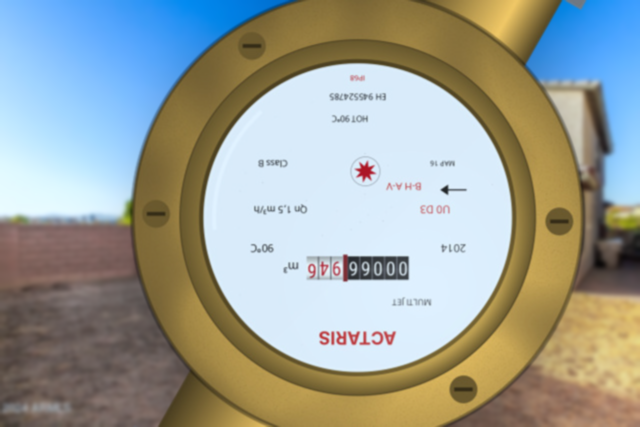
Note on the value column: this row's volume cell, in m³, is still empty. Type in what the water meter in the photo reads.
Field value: 66.946 m³
